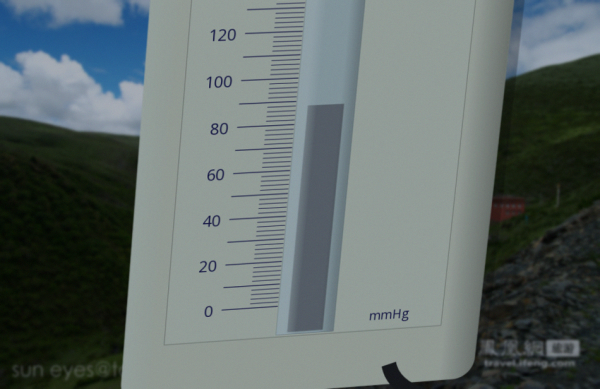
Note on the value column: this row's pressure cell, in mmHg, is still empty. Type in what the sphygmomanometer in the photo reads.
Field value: 88 mmHg
